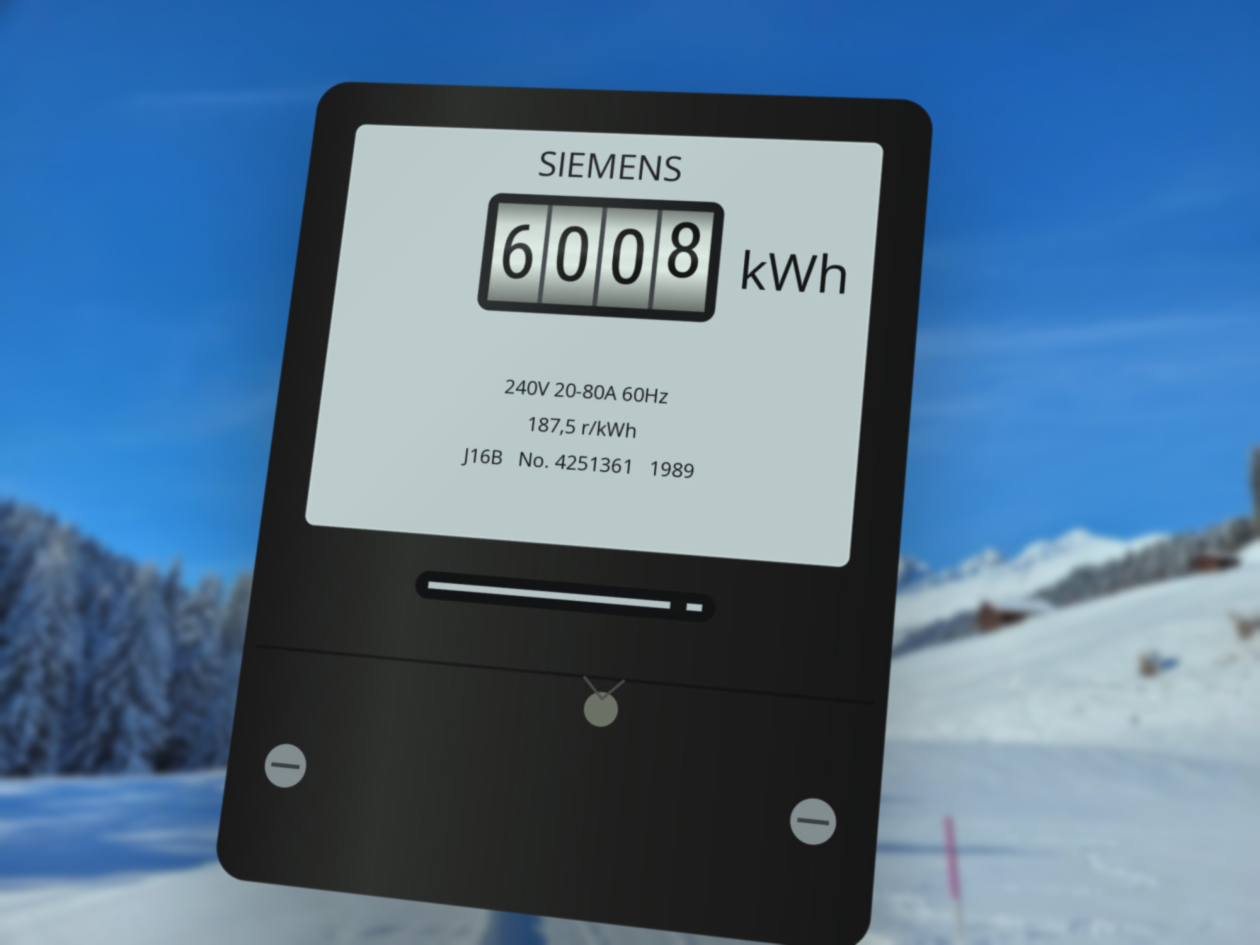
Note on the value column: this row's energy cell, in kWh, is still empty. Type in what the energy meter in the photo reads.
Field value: 6008 kWh
